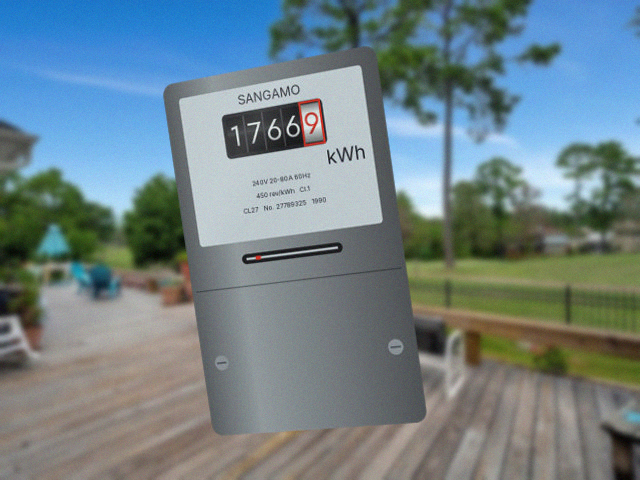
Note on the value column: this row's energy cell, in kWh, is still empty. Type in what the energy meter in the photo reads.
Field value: 1766.9 kWh
